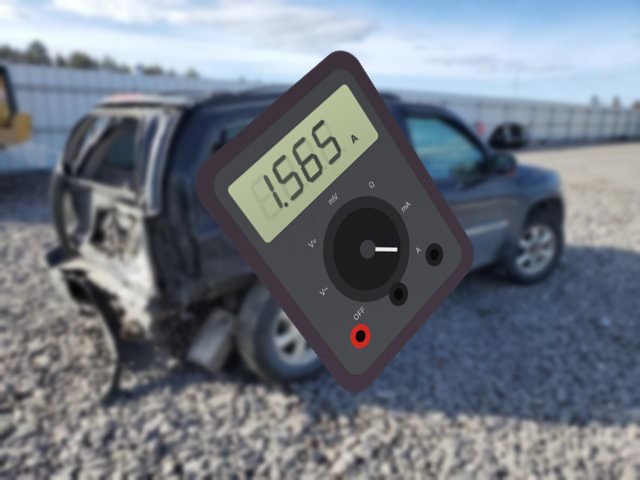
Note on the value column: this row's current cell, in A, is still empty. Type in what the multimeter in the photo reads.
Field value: 1.565 A
